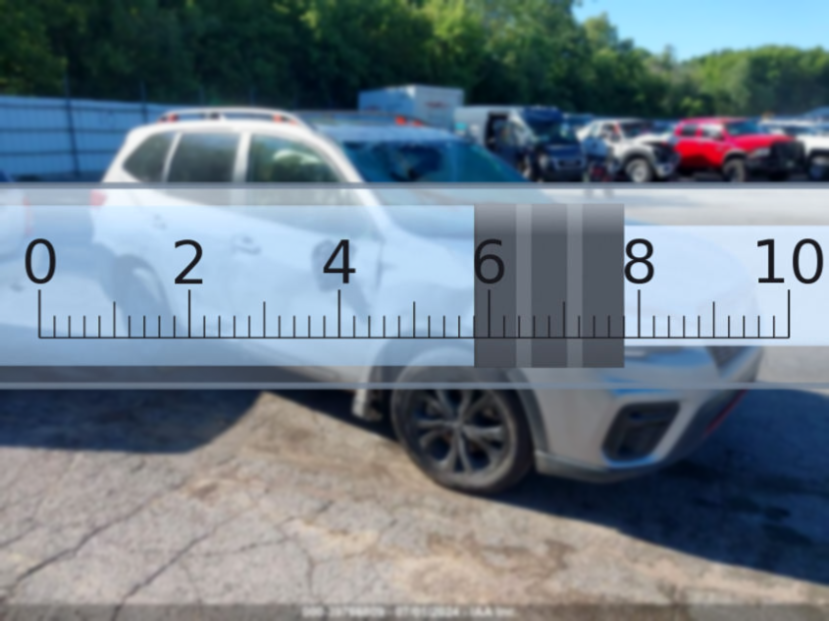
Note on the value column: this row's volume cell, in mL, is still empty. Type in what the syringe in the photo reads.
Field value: 5.8 mL
